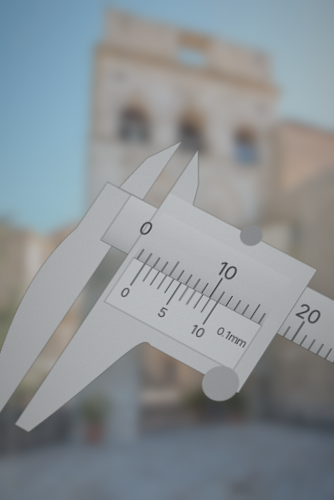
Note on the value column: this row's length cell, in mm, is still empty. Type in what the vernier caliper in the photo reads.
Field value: 2.0 mm
